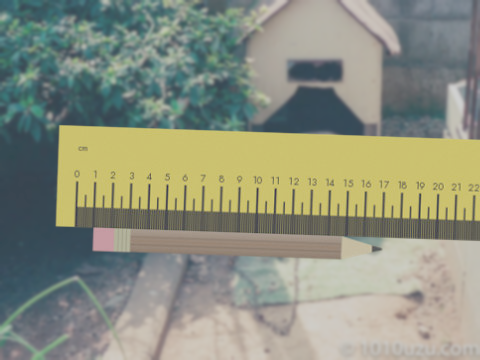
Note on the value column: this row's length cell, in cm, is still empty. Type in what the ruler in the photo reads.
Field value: 16 cm
